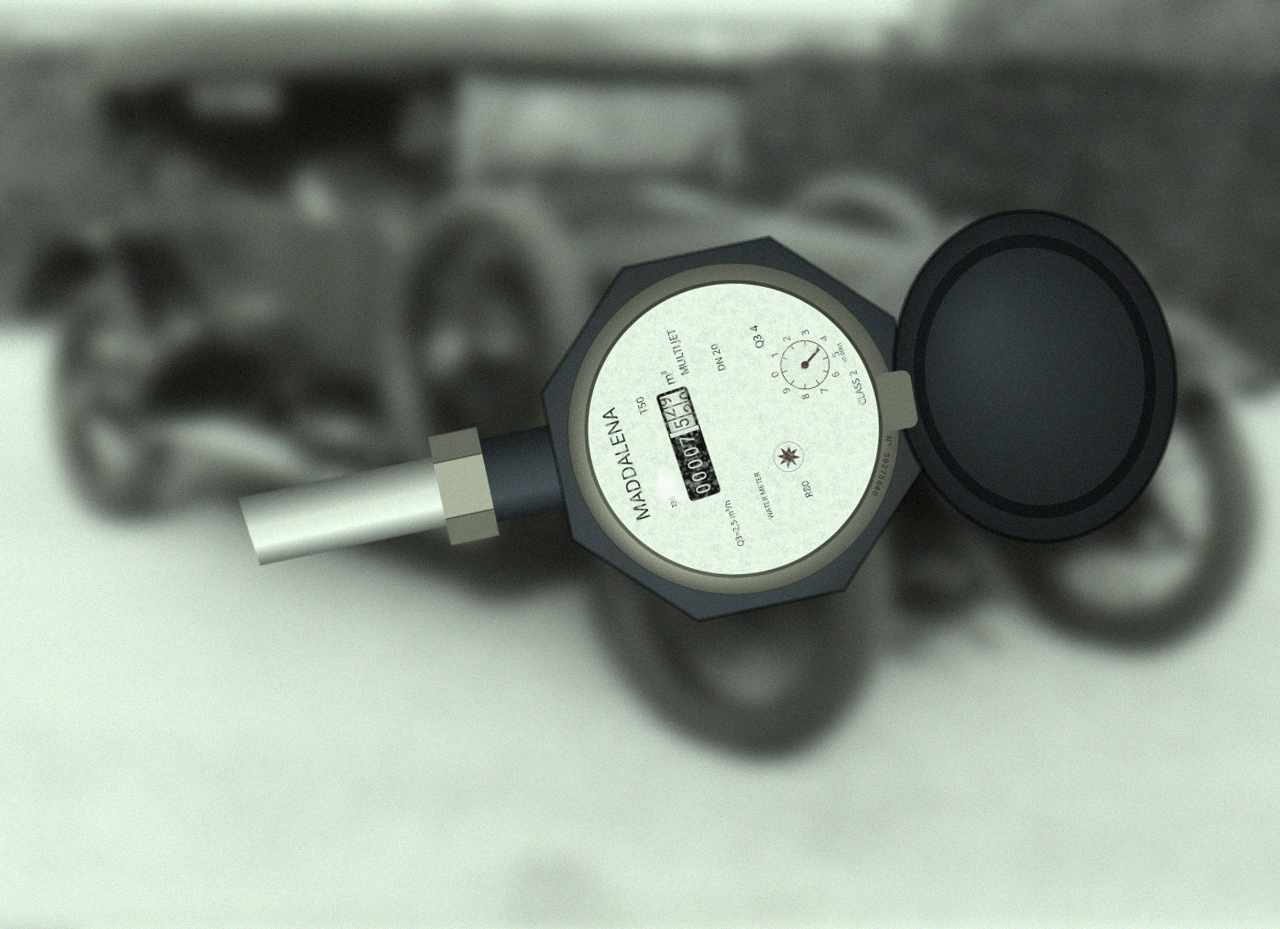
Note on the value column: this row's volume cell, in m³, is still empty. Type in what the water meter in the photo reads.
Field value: 7.5294 m³
